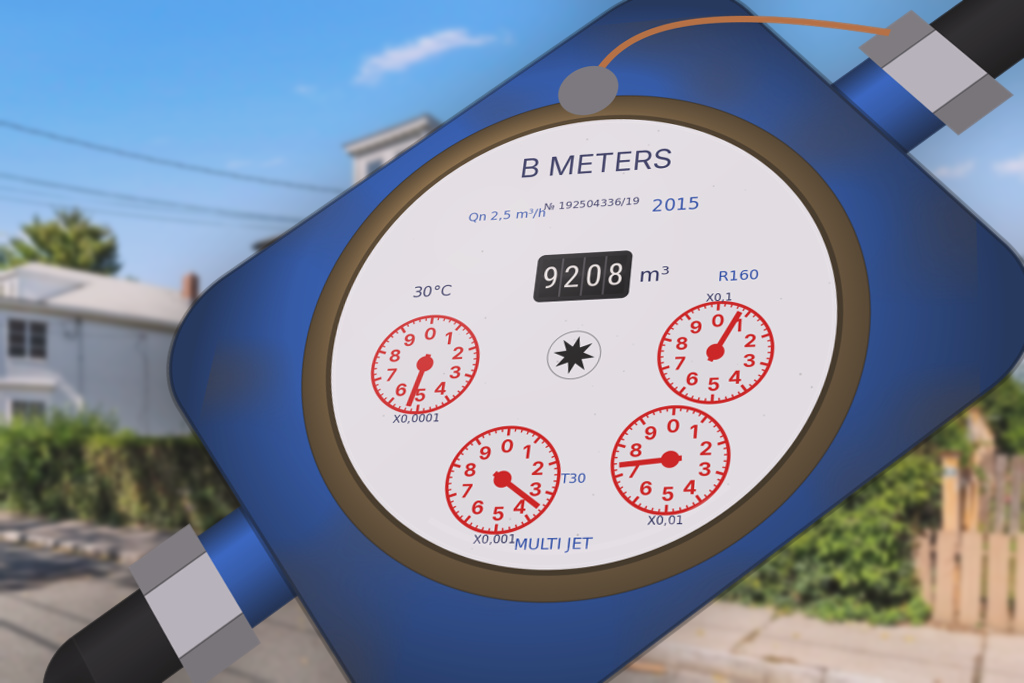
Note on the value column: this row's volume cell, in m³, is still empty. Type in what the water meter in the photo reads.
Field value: 9208.0735 m³
